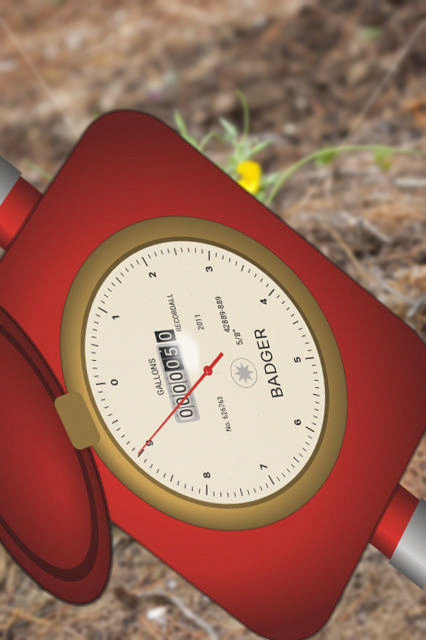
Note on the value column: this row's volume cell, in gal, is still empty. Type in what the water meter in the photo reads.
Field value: 49.0 gal
